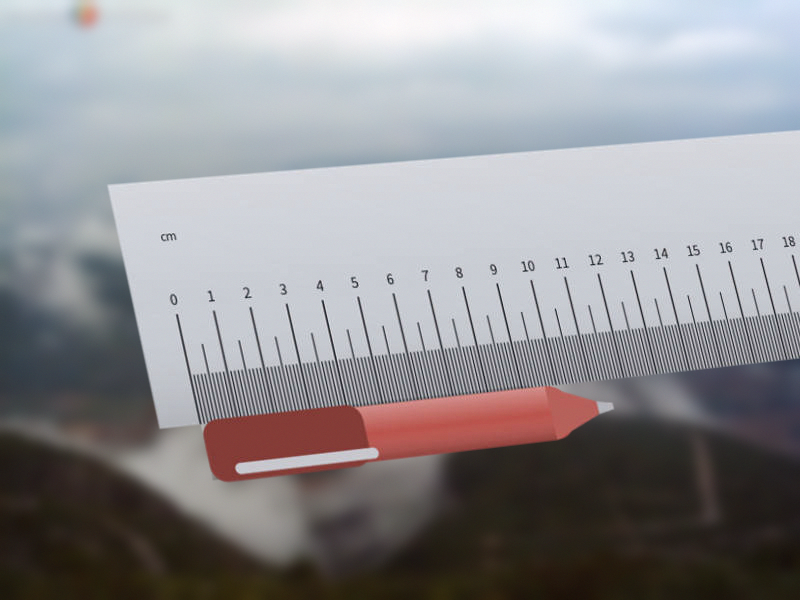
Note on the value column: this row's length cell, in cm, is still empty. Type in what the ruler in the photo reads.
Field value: 11.5 cm
